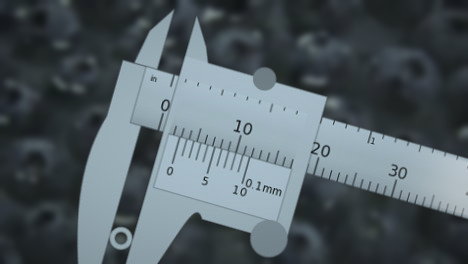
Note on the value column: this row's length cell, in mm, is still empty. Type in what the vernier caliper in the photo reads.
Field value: 2.8 mm
